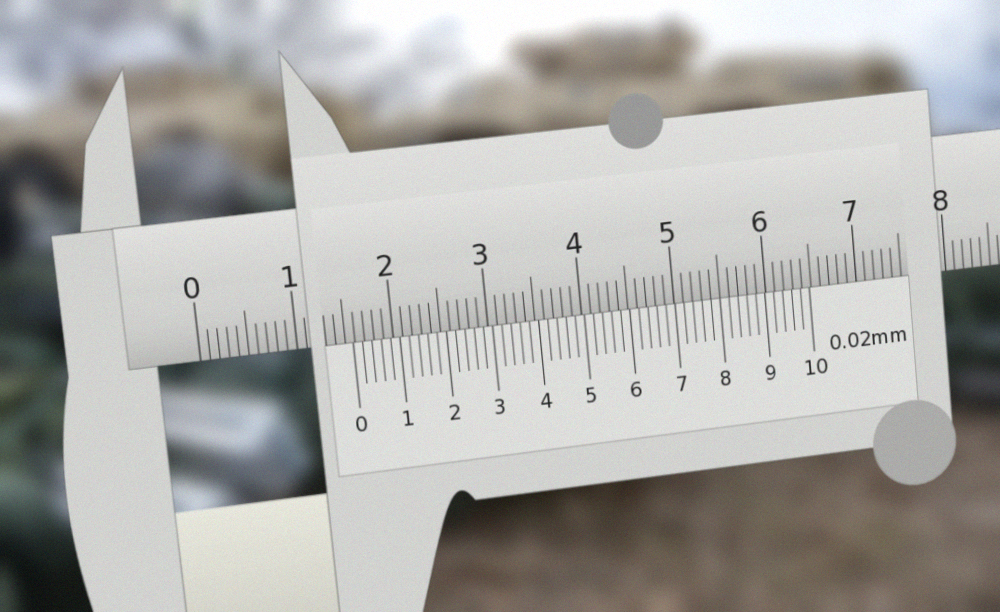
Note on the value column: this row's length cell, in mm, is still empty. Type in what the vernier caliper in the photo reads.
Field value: 15.8 mm
